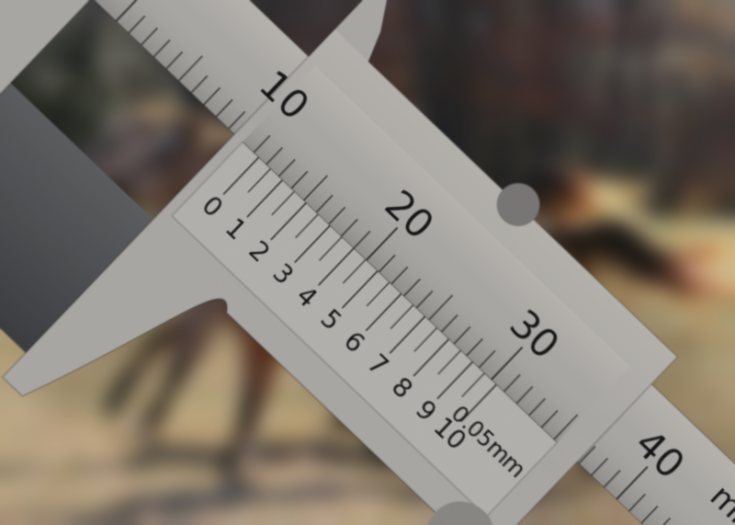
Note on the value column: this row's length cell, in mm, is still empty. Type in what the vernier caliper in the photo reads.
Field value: 11.4 mm
